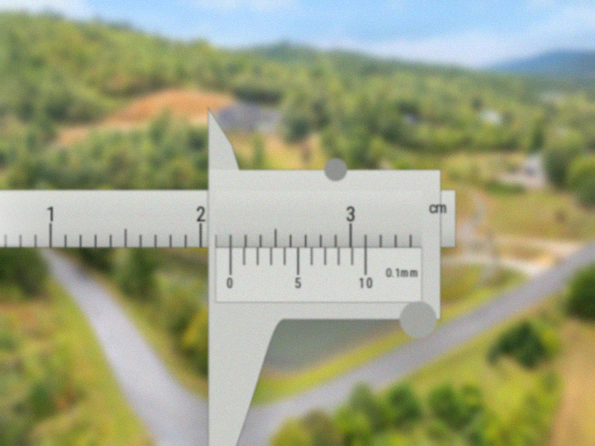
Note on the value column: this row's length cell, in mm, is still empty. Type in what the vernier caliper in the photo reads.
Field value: 22.0 mm
